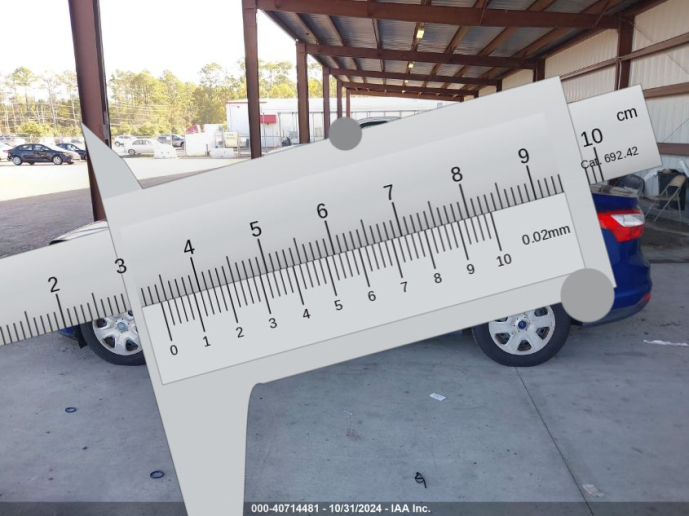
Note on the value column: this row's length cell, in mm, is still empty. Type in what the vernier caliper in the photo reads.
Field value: 34.2 mm
